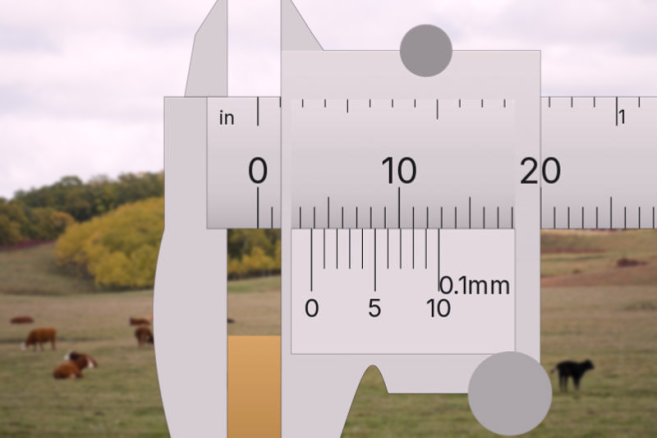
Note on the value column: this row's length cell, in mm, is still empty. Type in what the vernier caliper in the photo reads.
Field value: 3.8 mm
